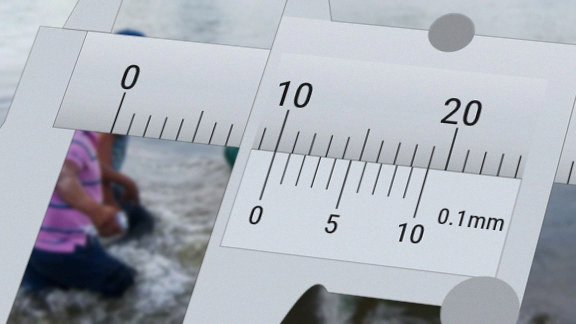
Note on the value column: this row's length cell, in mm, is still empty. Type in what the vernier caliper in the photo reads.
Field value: 10.0 mm
